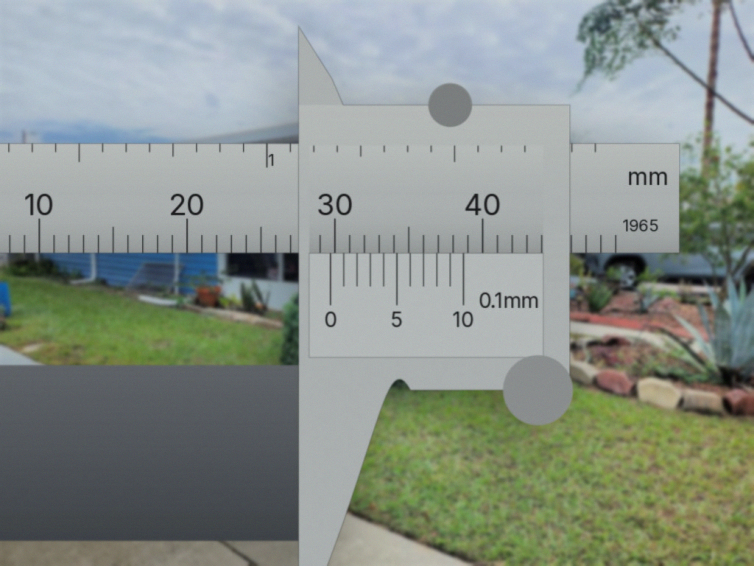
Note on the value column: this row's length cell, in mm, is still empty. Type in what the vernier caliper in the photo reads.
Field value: 29.7 mm
